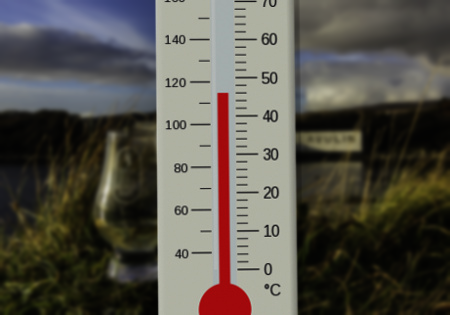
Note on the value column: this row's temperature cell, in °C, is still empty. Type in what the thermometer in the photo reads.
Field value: 46 °C
